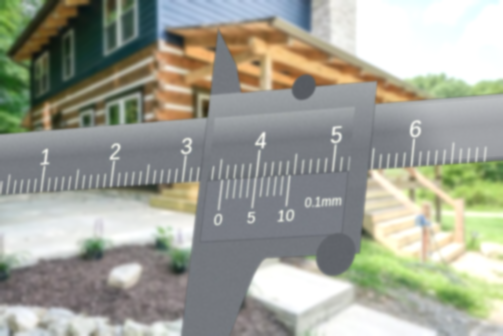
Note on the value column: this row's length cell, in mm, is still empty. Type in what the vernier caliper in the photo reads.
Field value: 35.4 mm
